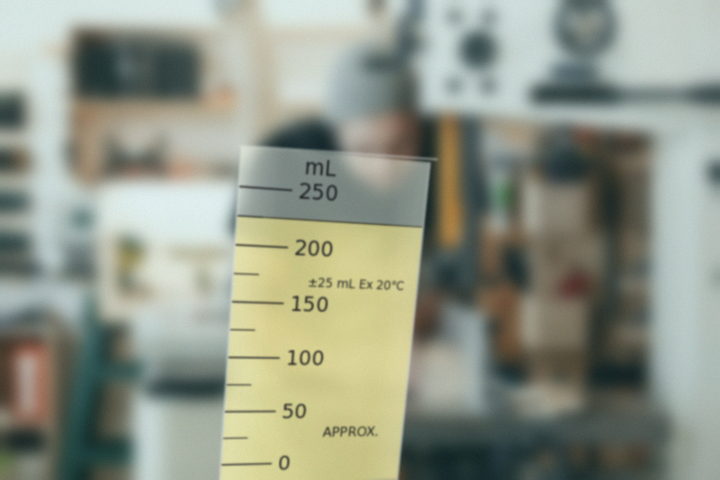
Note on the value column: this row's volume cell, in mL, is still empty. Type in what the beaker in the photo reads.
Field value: 225 mL
